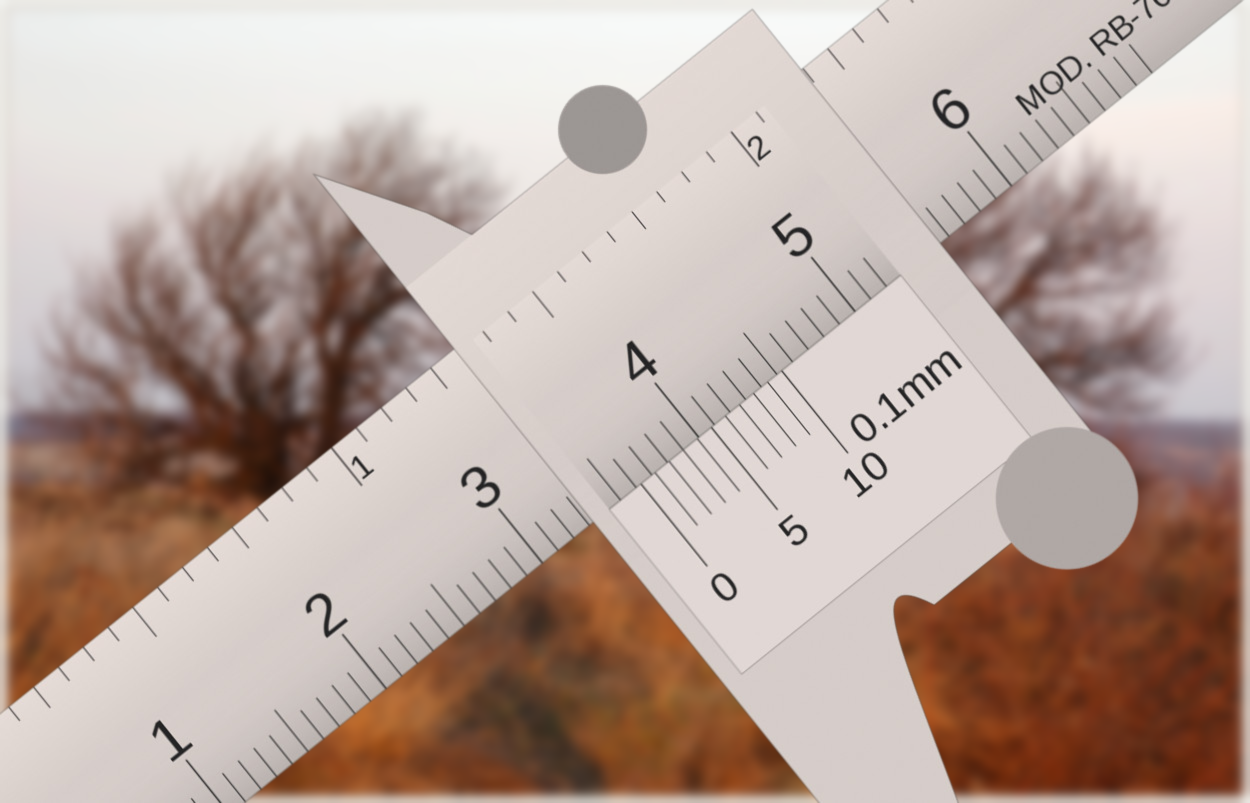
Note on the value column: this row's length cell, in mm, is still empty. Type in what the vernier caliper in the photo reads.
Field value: 36.3 mm
